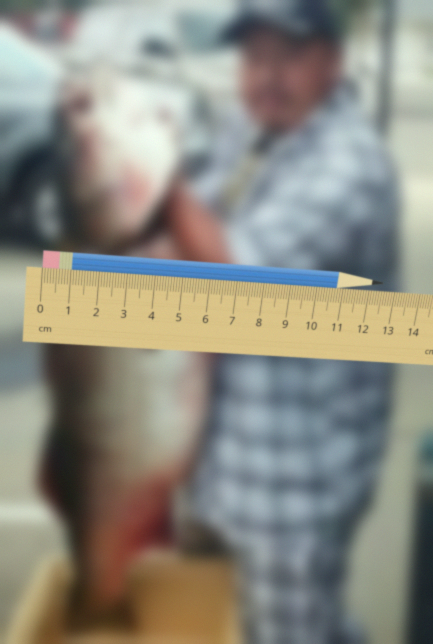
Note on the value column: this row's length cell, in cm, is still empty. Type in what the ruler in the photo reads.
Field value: 12.5 cm
